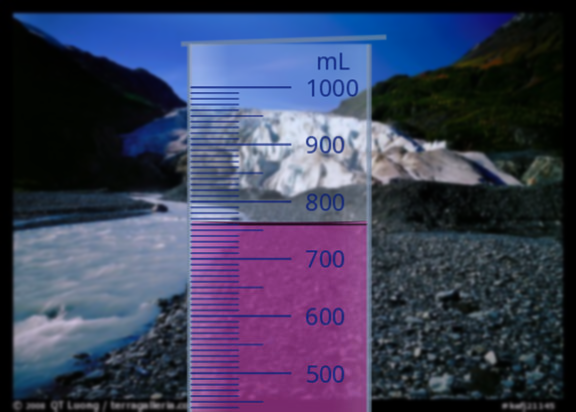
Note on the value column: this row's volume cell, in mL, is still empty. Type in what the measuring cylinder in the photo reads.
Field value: 760 mL
